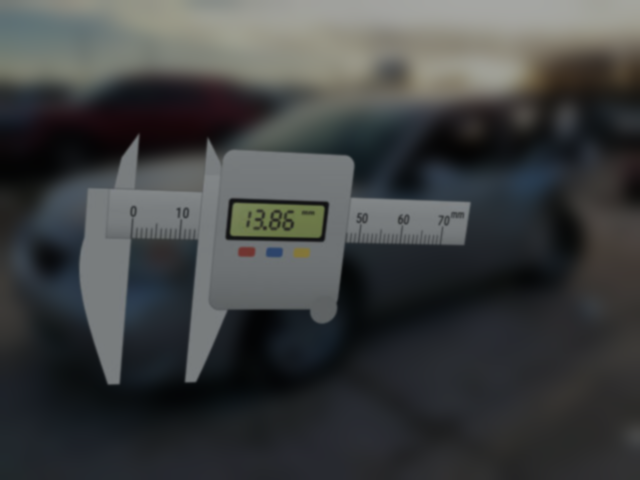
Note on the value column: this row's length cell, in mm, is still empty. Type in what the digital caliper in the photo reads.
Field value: 13.86 mm
